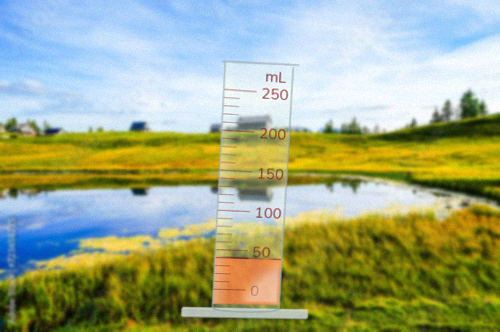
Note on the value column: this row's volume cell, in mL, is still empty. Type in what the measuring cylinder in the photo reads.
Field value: 40 mL
